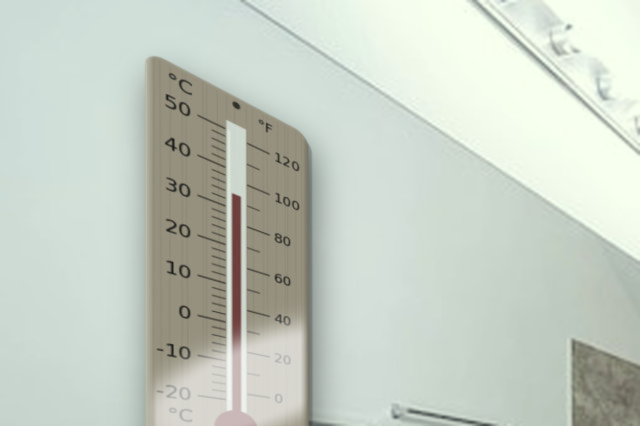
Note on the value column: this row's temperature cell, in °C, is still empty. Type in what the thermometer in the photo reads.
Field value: 34 °C
